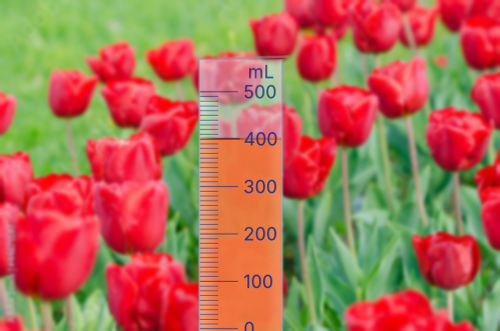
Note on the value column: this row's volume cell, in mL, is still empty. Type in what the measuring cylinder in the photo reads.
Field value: 400 mL
